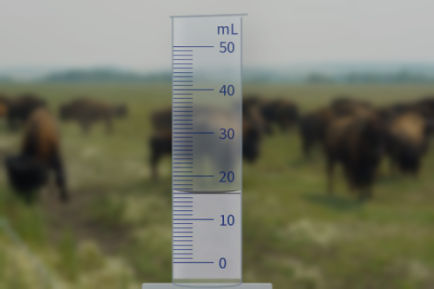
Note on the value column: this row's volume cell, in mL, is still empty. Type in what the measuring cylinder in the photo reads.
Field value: 16 mL
